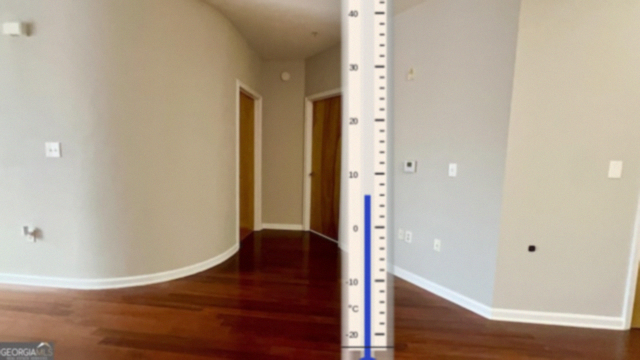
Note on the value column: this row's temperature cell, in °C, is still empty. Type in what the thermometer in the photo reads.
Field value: 6 °C
